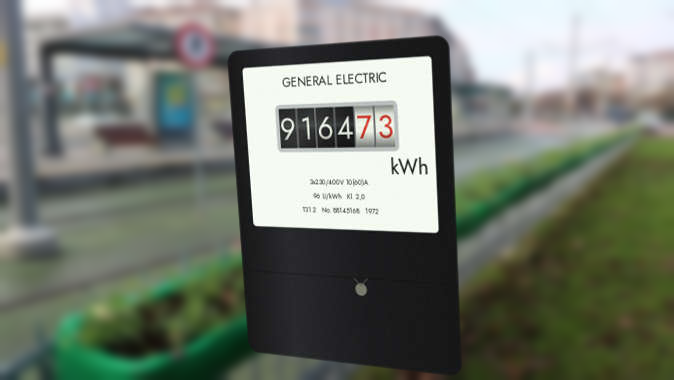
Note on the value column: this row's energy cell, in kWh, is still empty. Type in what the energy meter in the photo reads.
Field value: 9164.73 kWh
